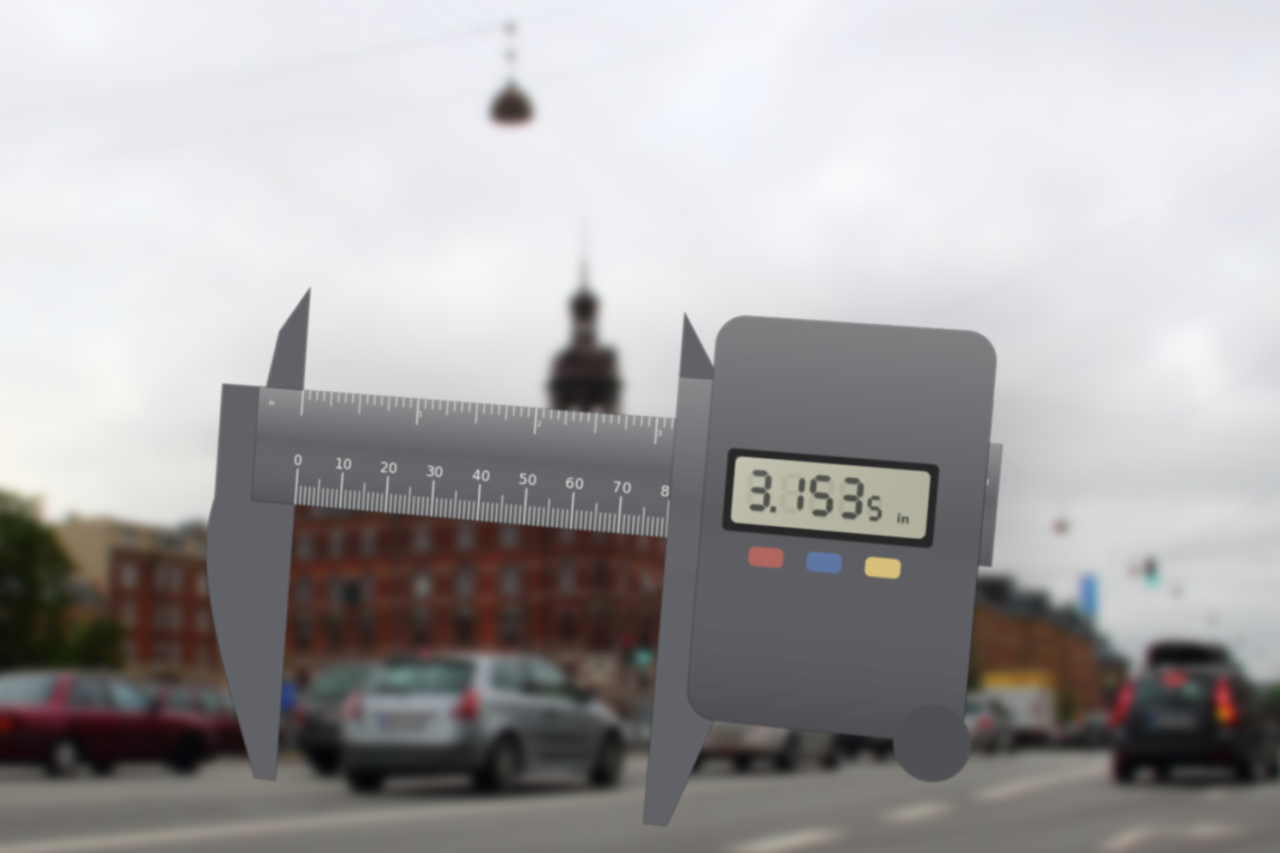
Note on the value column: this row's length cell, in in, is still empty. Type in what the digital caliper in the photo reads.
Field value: 3.1535 in
